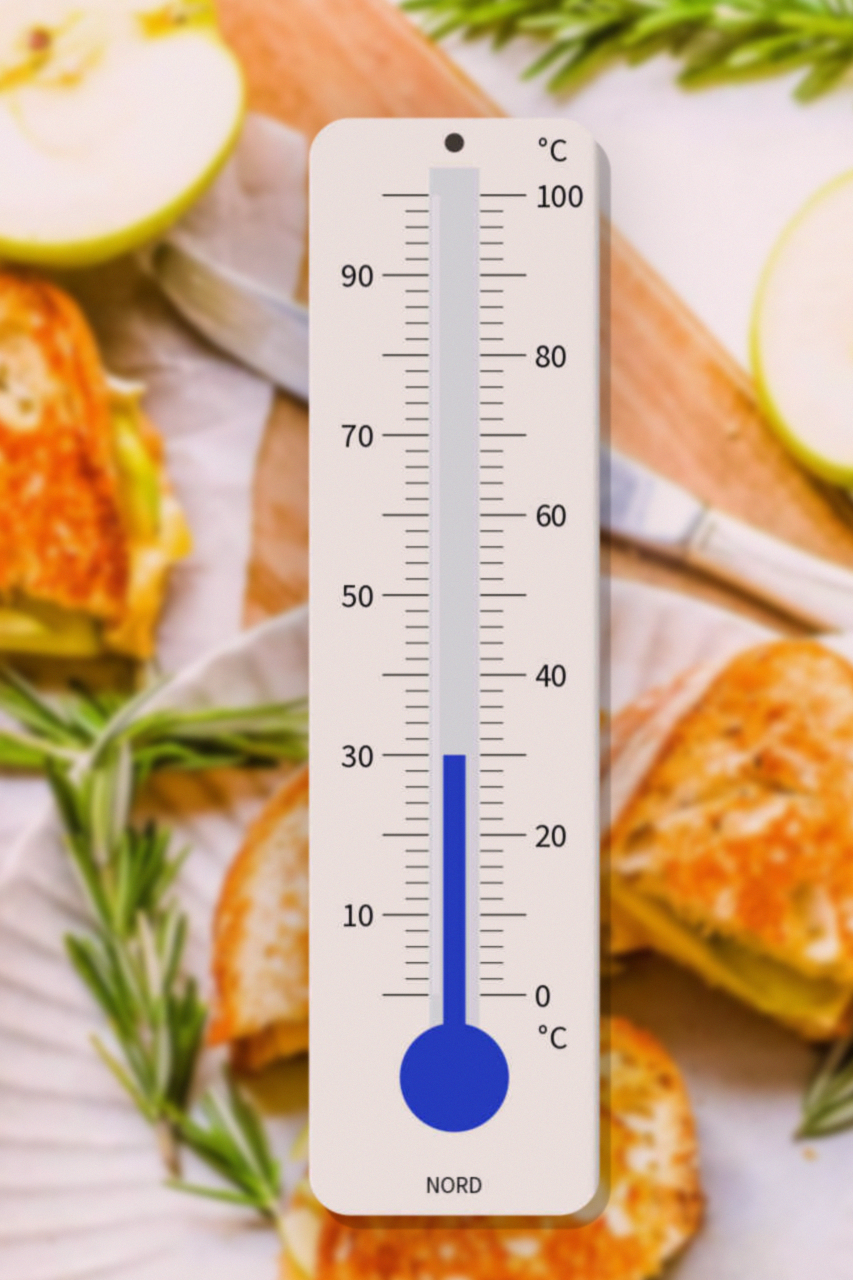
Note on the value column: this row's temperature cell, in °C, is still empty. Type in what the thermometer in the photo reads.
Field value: 30 °C
